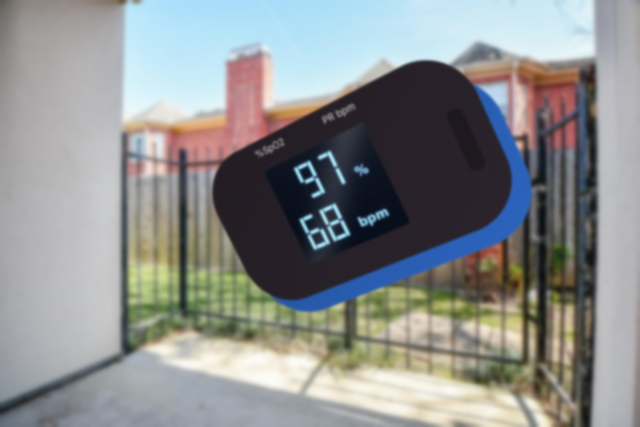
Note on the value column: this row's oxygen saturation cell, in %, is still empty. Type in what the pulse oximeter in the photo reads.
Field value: 97 %
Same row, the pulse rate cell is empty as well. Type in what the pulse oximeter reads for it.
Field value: 68 bpm
